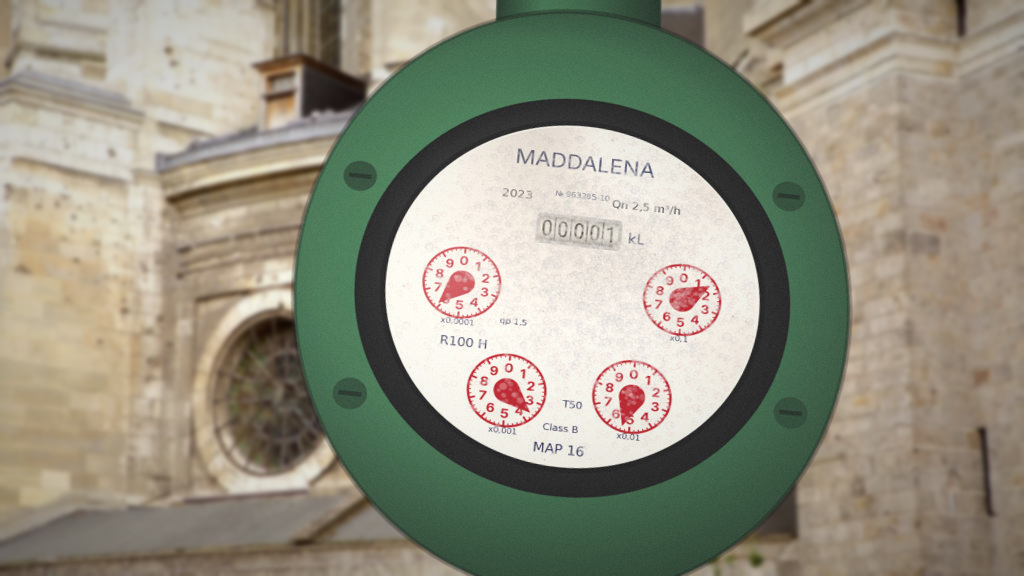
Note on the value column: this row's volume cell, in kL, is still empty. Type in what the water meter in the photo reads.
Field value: 1.1536 kL
